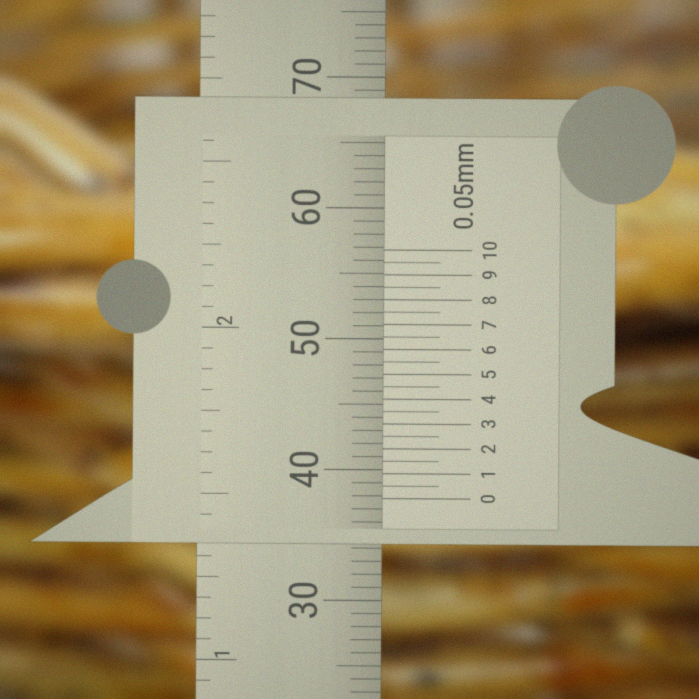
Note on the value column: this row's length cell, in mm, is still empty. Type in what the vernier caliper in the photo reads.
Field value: 37.8 mm
